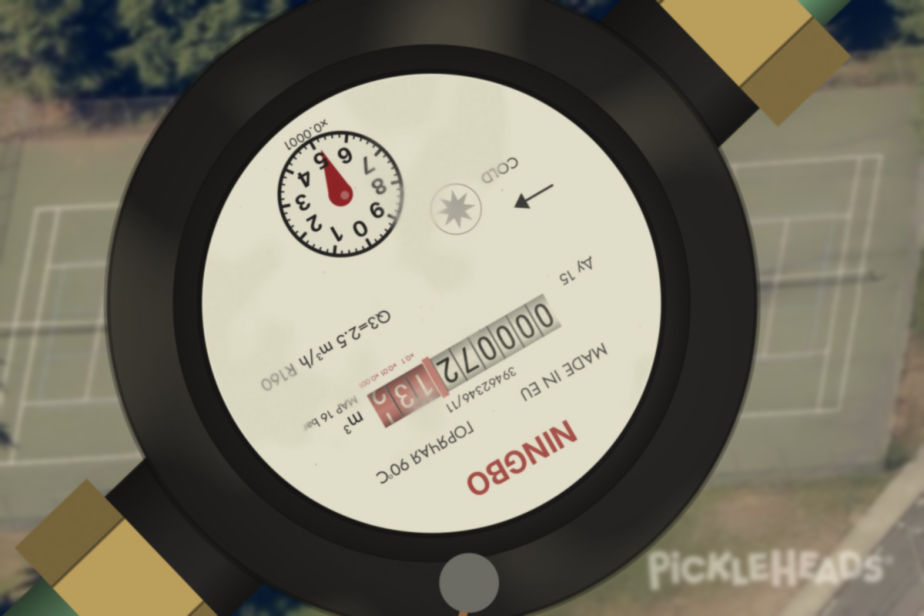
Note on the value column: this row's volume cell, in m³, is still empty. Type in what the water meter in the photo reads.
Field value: 72.1315 m³
